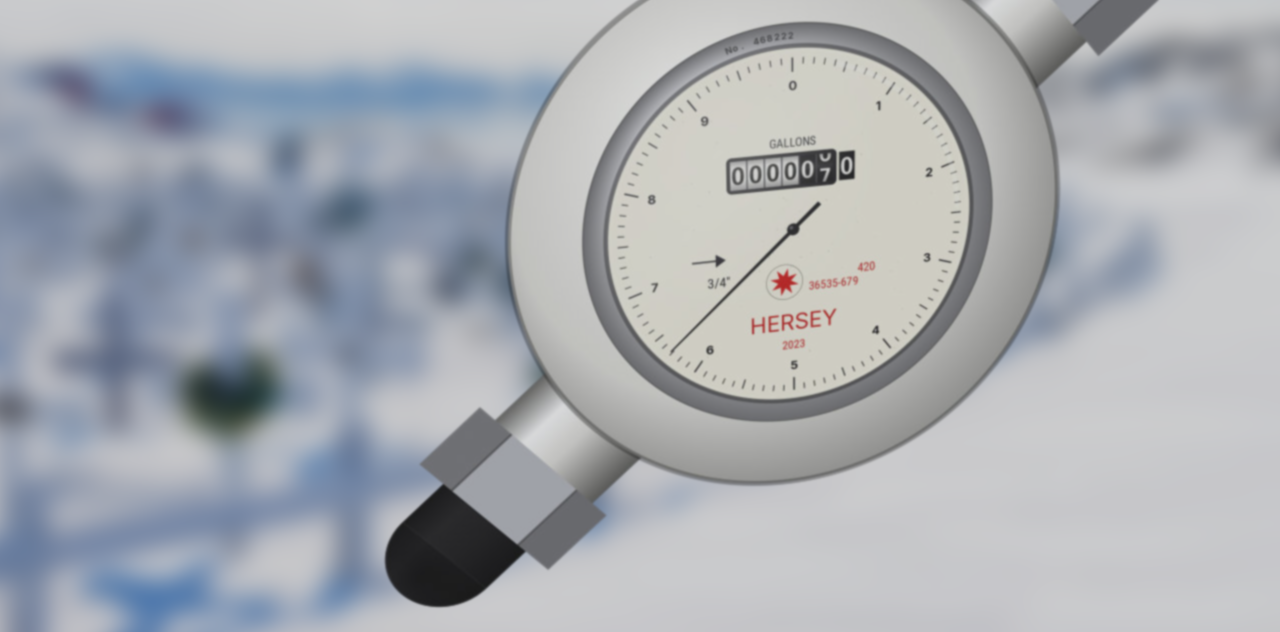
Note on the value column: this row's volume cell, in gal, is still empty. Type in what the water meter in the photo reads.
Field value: 66.3 gal
